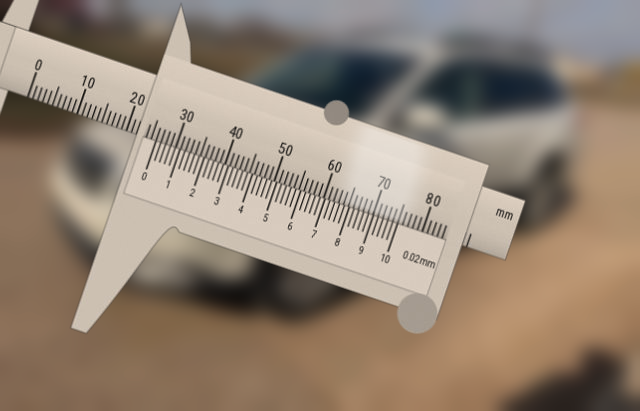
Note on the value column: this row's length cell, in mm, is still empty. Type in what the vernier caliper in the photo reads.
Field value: 26.0 mm
